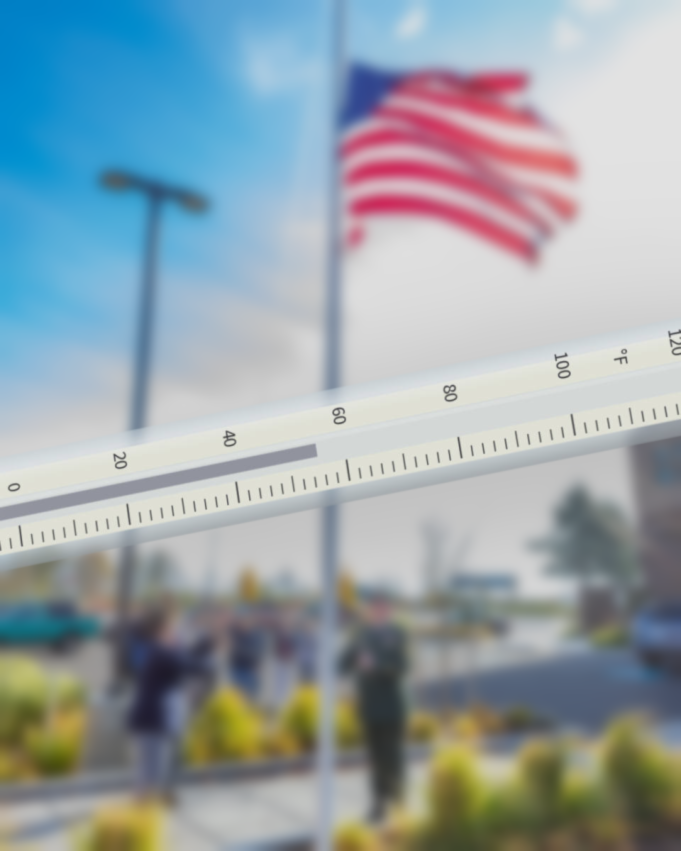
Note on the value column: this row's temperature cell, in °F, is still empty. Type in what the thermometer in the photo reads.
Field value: 55 °F
